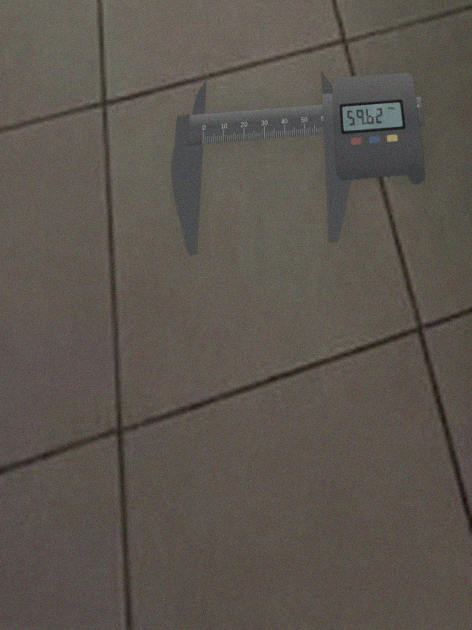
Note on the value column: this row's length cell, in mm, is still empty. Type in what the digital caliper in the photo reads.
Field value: 59.62 mm
